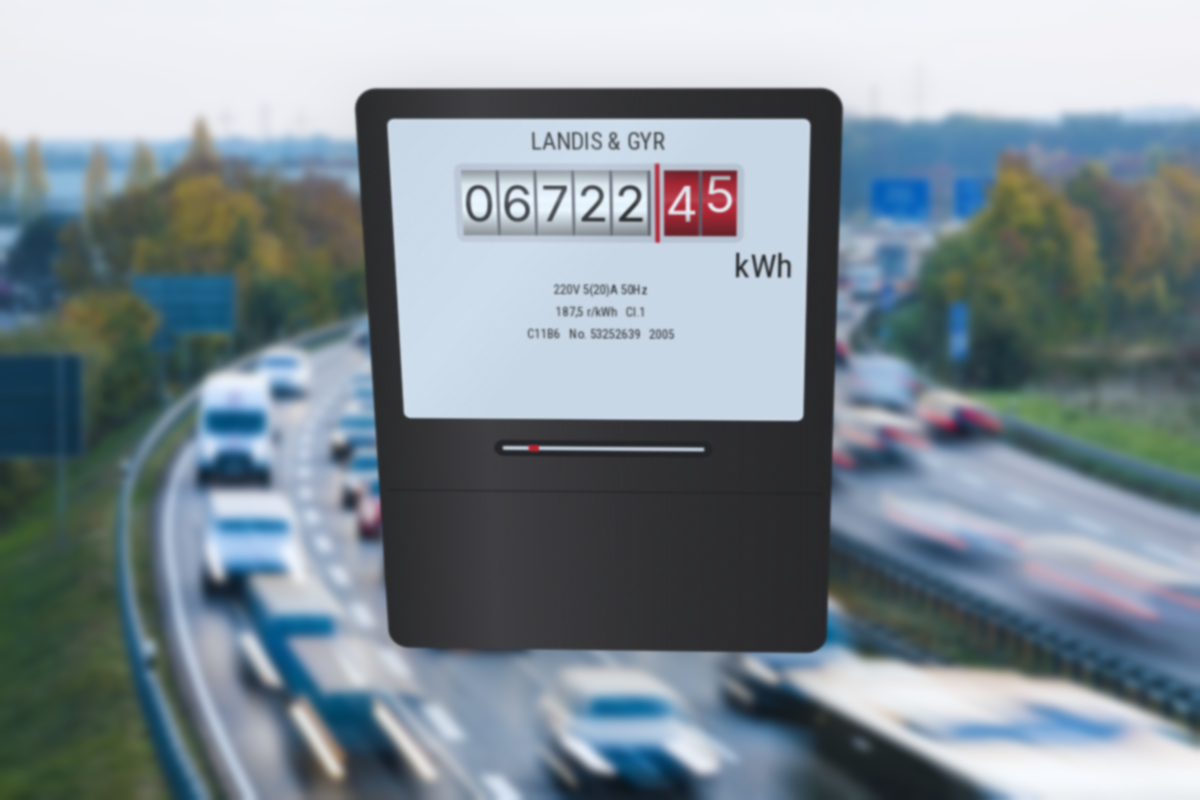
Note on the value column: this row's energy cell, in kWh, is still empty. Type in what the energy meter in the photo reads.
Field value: 6722.45 kWh
